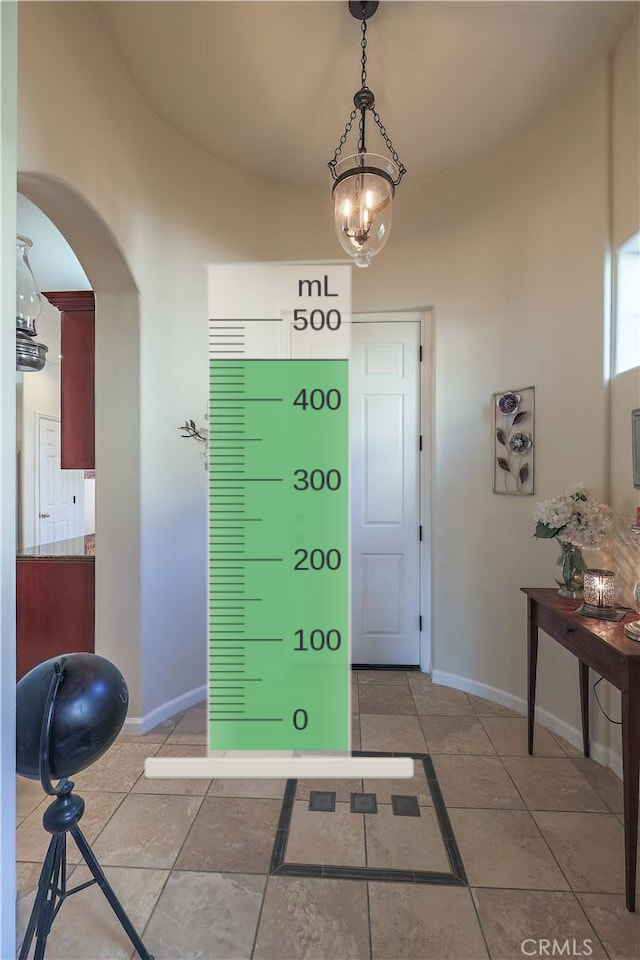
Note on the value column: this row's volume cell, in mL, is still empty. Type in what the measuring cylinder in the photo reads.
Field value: 450 mL
